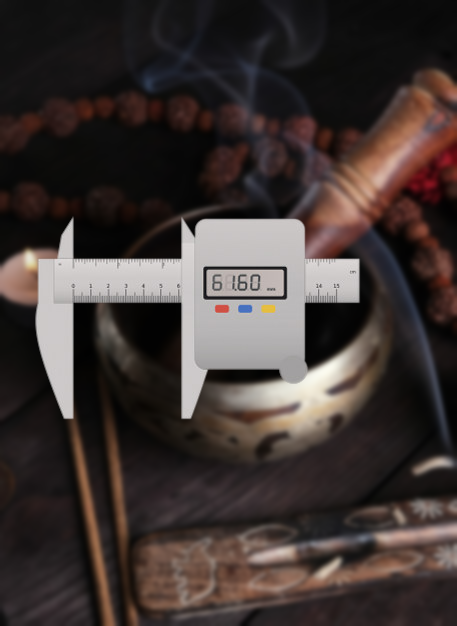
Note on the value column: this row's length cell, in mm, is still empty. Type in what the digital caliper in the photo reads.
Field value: 61.60 mm
